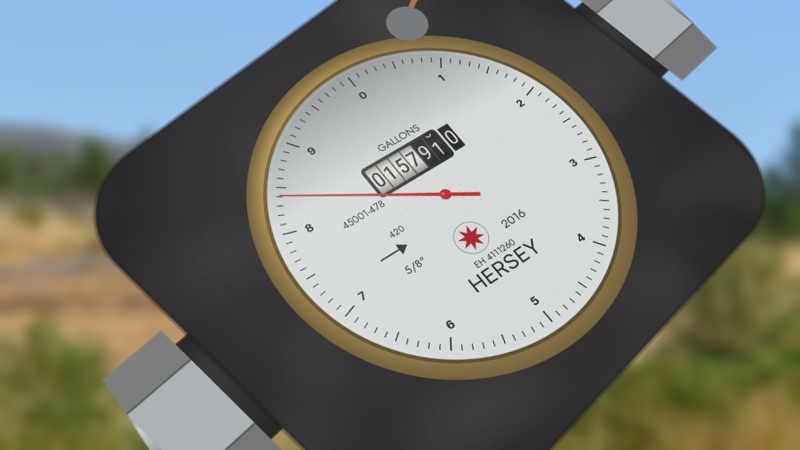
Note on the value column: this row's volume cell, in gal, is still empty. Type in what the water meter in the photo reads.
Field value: 157908.4 gal
